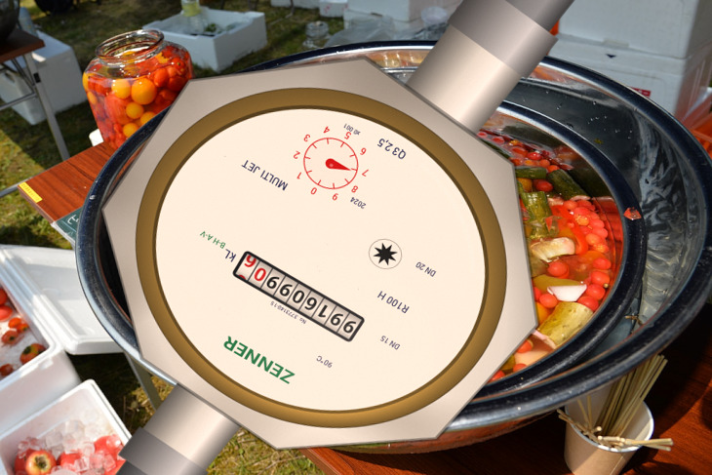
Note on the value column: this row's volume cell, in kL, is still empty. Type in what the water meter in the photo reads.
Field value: 9916099.057 kL
